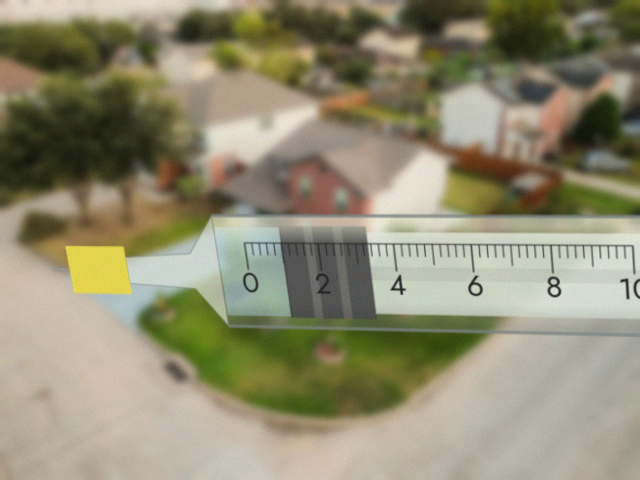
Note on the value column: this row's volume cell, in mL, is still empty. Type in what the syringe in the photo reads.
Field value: 1 mL
